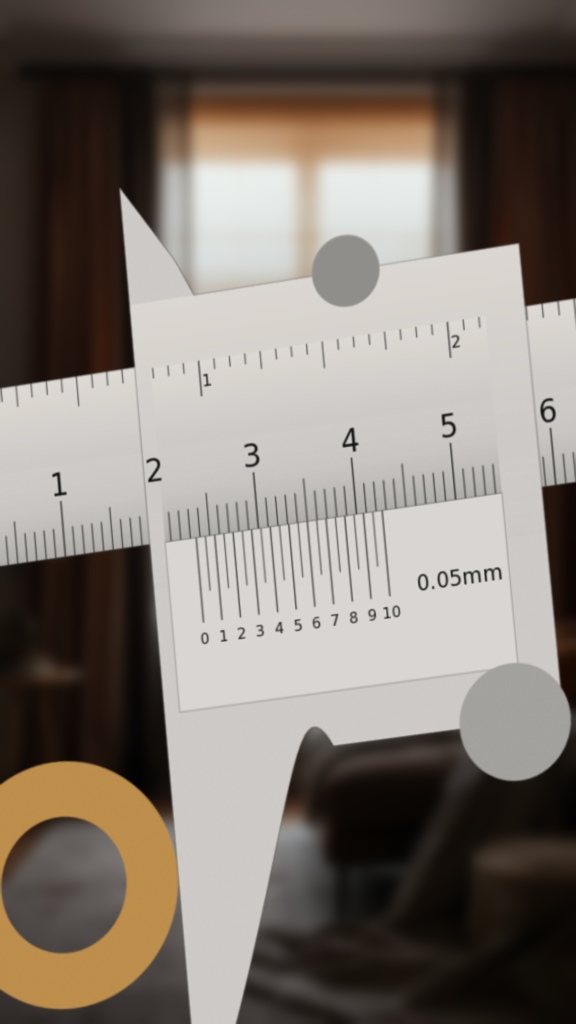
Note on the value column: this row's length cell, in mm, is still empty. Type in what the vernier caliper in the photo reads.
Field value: 23.6 mm
